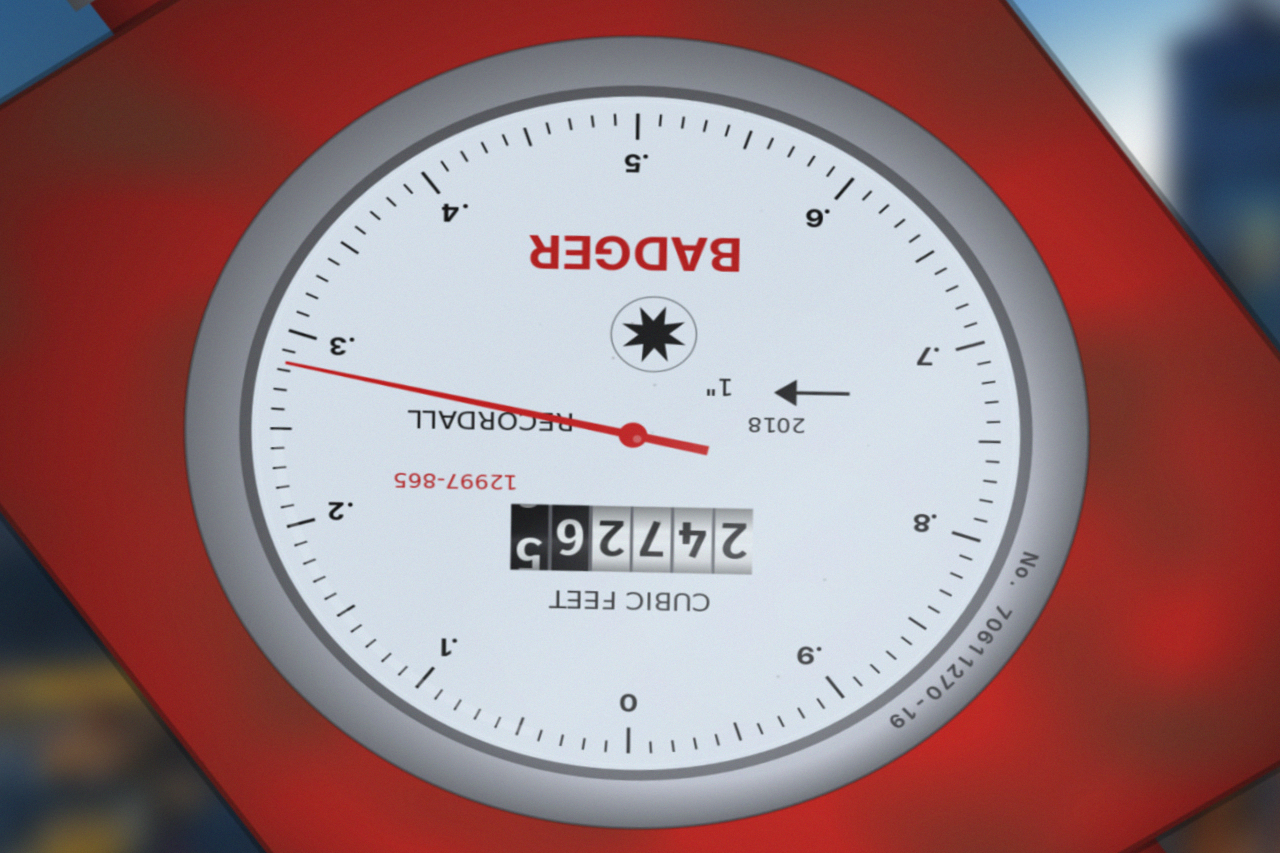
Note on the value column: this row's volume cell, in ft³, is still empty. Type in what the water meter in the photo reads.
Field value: 247265.28 ft³
